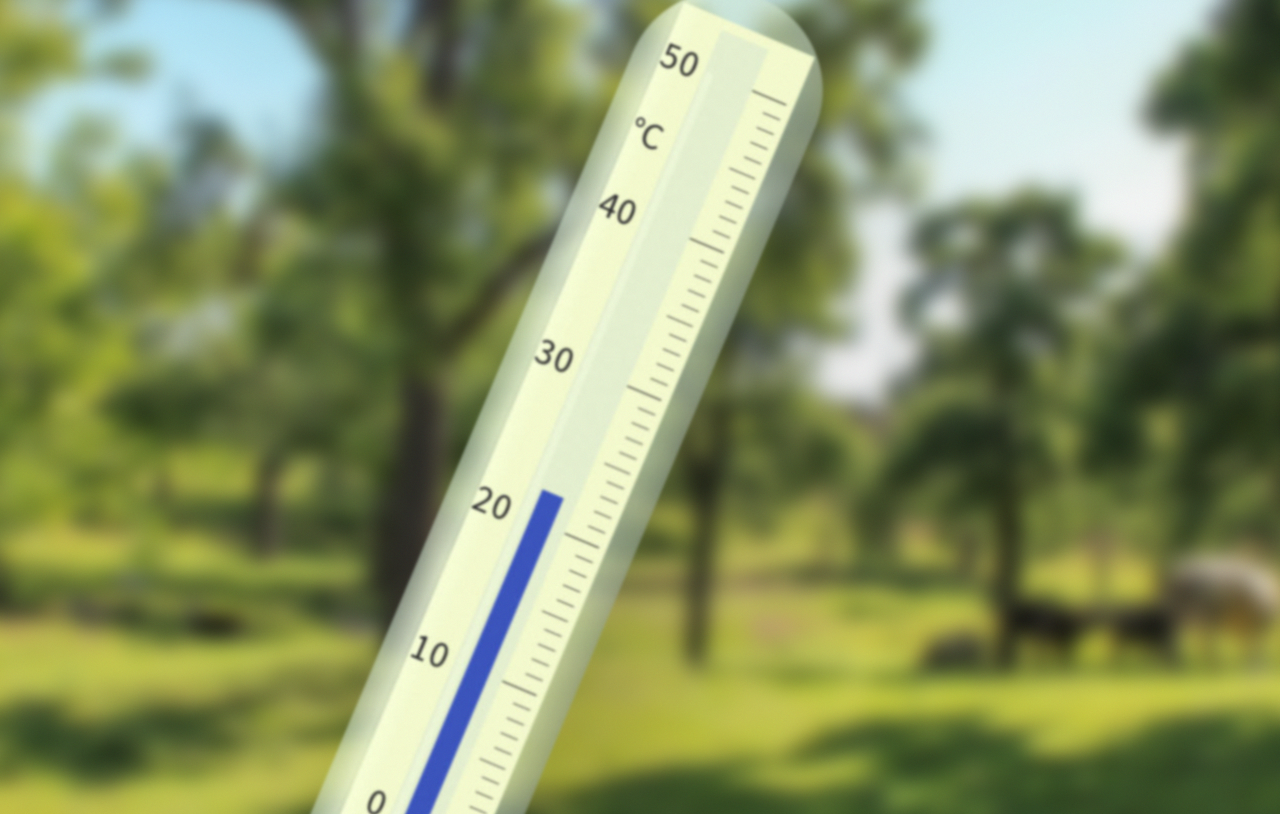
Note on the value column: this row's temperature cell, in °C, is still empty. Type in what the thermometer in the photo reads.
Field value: 22 °C
